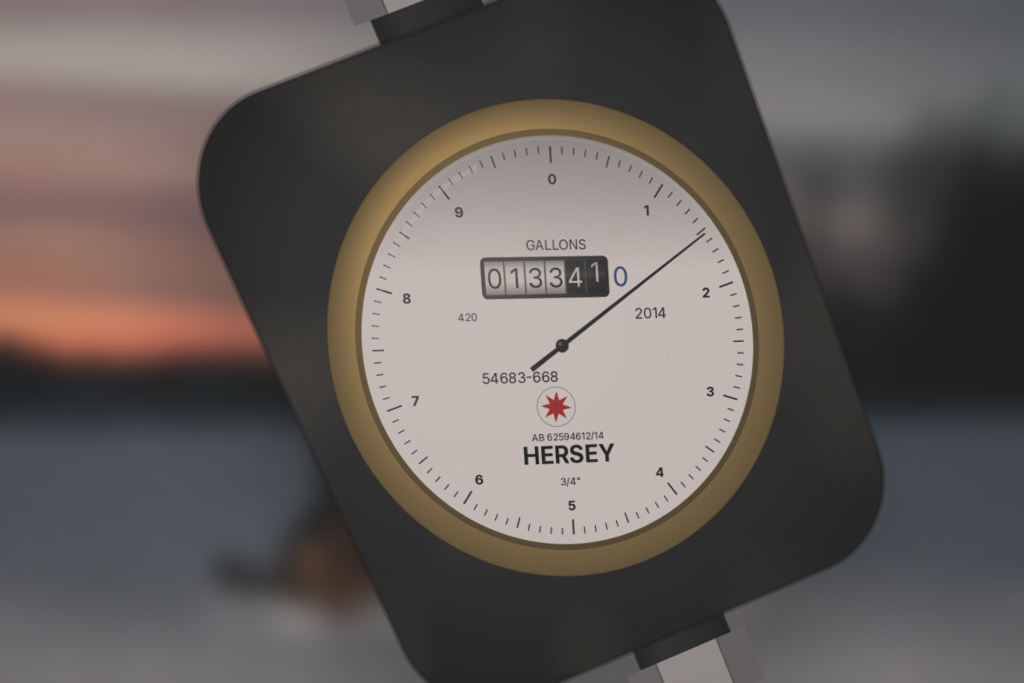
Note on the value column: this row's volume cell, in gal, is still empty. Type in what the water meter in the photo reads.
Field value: 133411.5 gal
